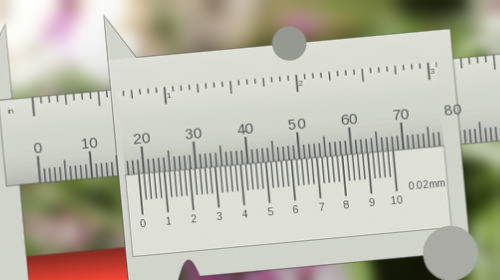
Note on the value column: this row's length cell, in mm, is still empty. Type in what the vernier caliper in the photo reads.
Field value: 19.0 mm
